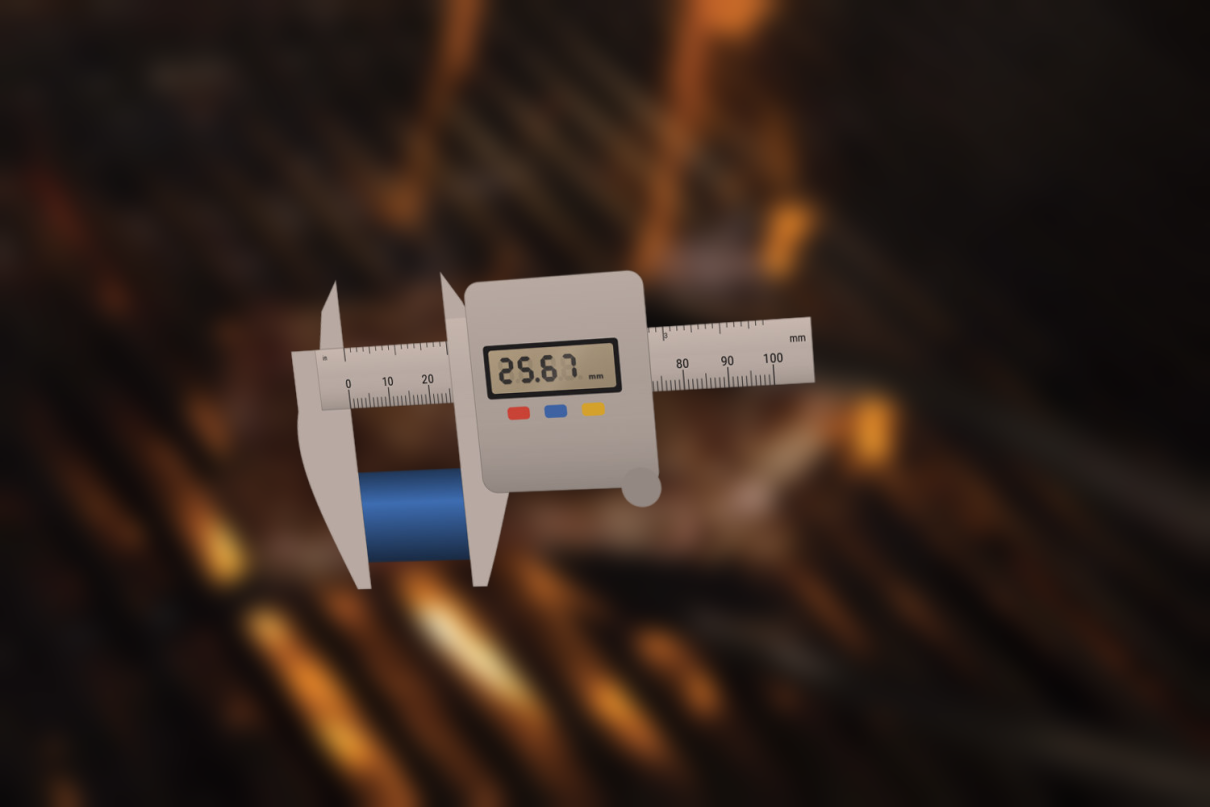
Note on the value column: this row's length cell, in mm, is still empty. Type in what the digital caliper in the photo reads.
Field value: 25.67 mm
